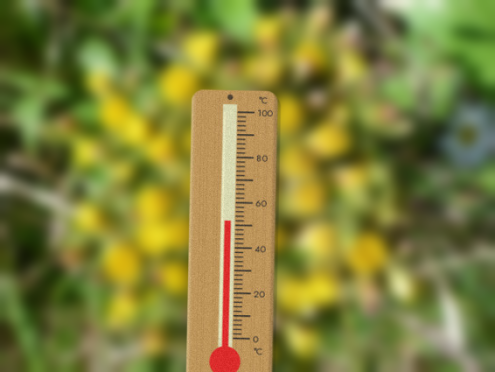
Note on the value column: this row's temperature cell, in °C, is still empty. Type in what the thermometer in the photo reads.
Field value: 52 °C
